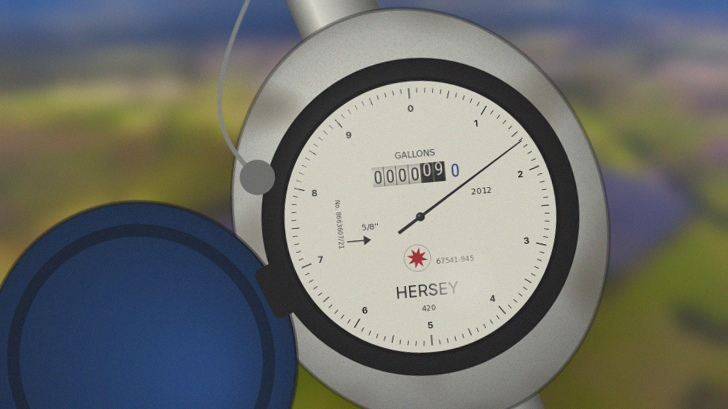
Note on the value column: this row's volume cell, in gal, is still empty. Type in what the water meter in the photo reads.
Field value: 91.6 gal
